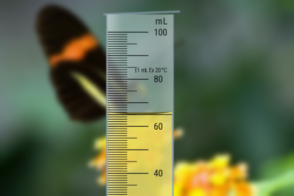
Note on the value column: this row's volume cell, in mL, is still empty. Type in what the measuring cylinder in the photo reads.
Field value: 65 mL
